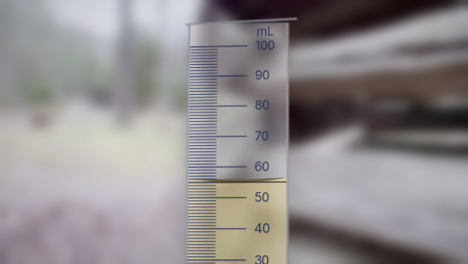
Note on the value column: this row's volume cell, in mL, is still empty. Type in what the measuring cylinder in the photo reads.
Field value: 55 mL
